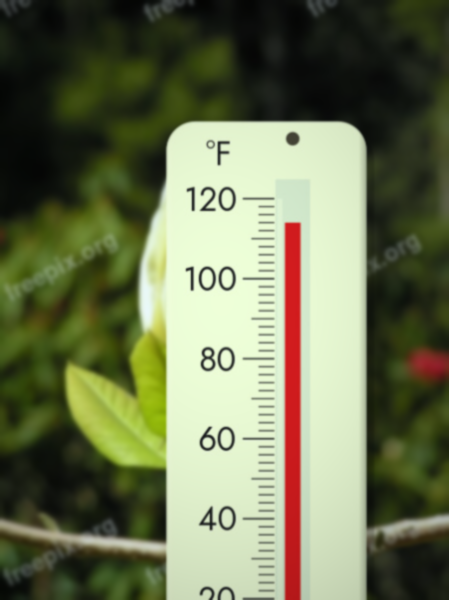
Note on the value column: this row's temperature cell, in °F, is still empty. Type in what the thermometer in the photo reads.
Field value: 114 °F
